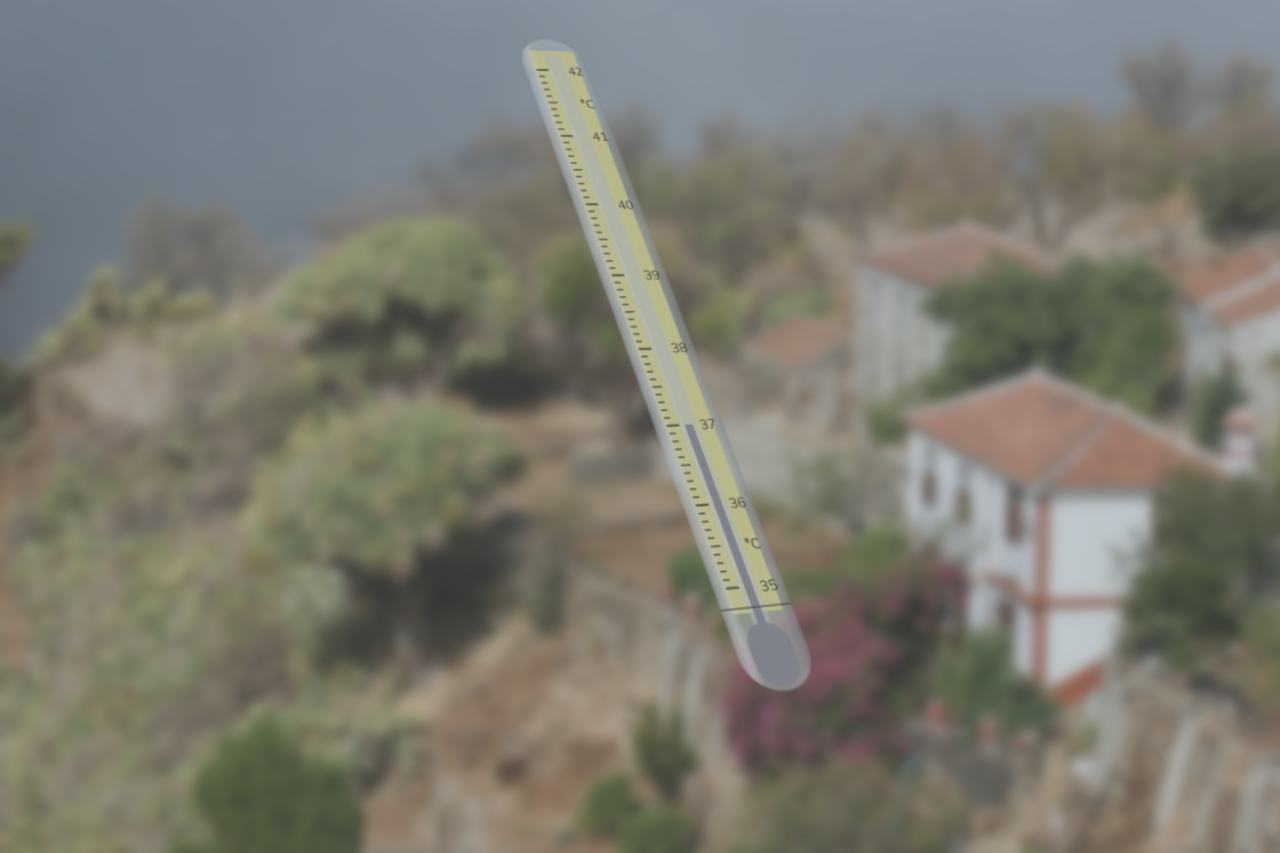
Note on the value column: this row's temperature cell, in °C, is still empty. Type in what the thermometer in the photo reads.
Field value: 37 °C
